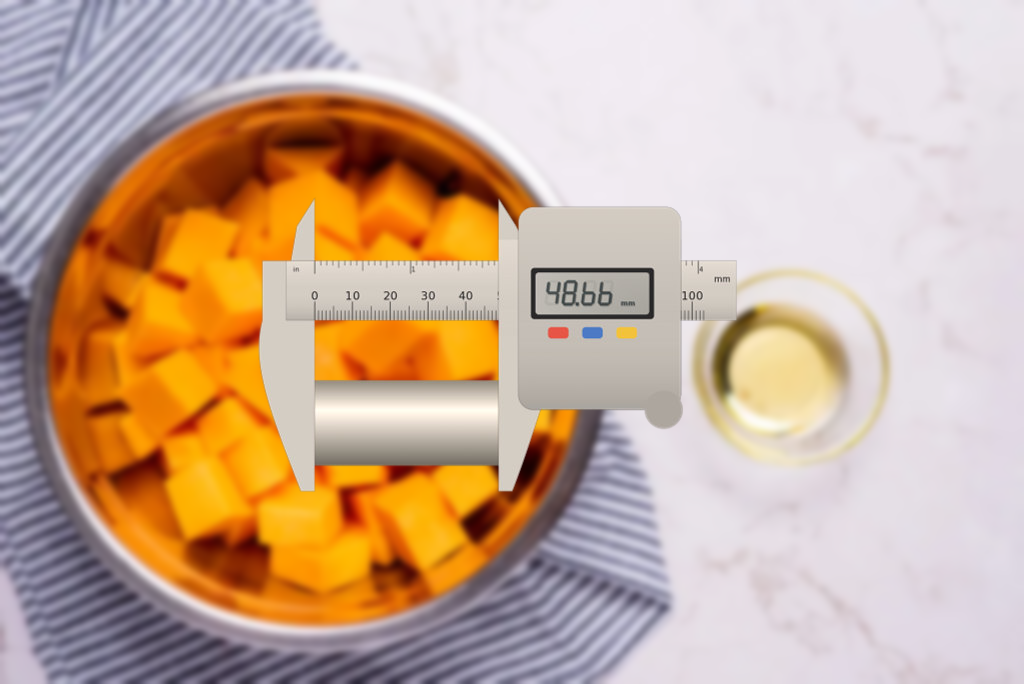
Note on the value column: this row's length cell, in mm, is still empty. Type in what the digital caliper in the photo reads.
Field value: 48.66 mm
